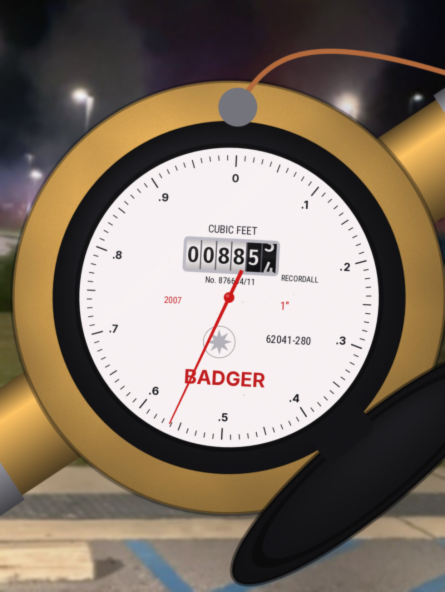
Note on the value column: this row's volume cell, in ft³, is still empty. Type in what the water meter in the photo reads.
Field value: 8853.56 ft³
